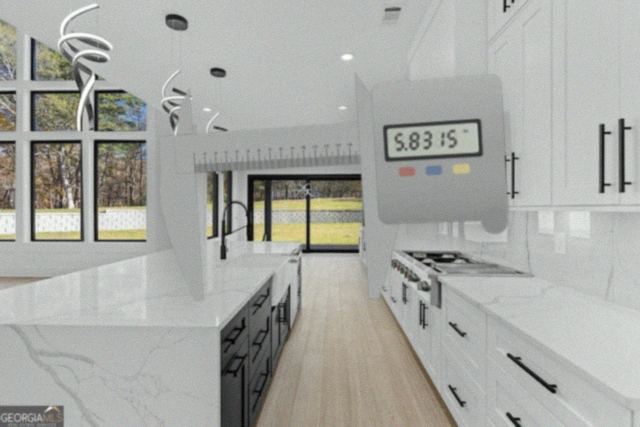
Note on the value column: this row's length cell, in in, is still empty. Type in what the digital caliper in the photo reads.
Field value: 5.8315 in
